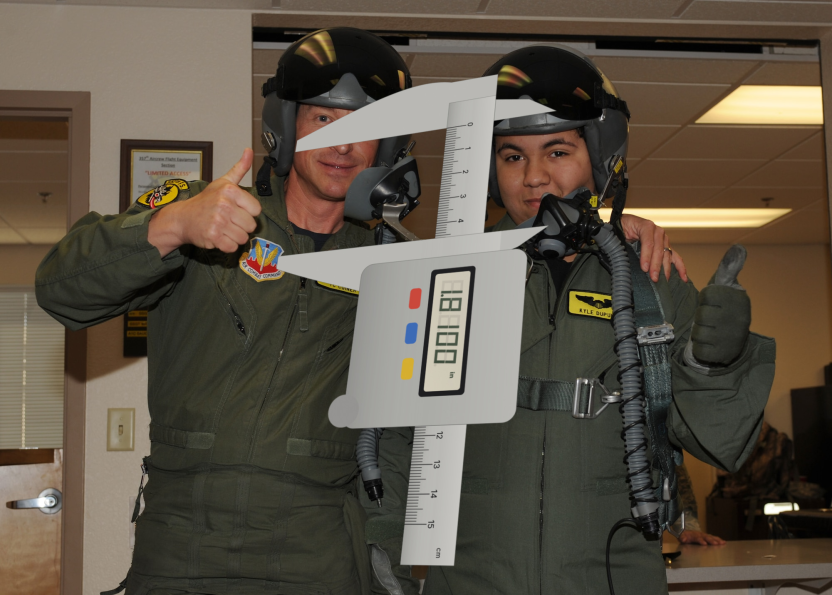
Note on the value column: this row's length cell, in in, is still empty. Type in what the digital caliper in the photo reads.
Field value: 1.8100 in
